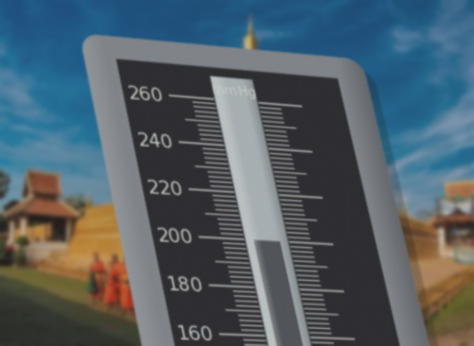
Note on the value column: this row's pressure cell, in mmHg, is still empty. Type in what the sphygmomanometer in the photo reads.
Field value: 200 mmHg
